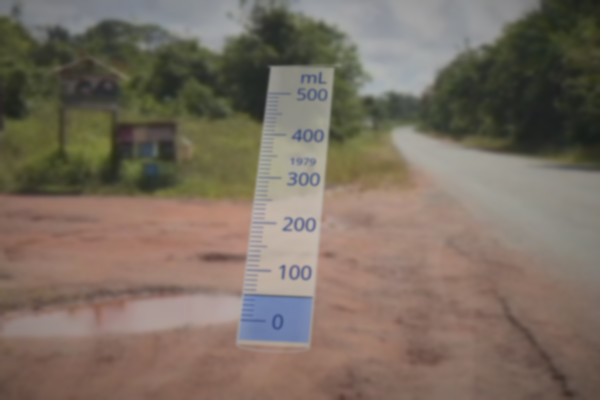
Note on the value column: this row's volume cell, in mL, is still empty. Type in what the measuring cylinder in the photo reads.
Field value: 50 mL
